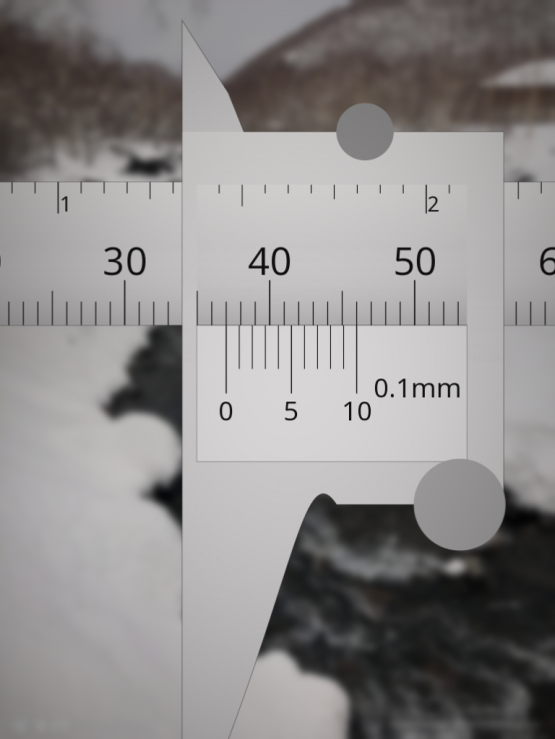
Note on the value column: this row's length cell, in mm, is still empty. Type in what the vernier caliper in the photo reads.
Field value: 37.0 mm
